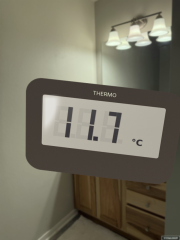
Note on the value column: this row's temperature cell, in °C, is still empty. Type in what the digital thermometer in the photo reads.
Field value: 11.7 °C
